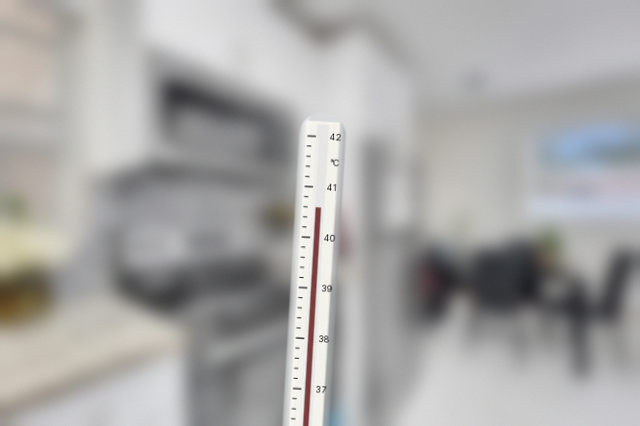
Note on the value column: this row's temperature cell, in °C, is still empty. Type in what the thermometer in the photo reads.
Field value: 40.6 °C
